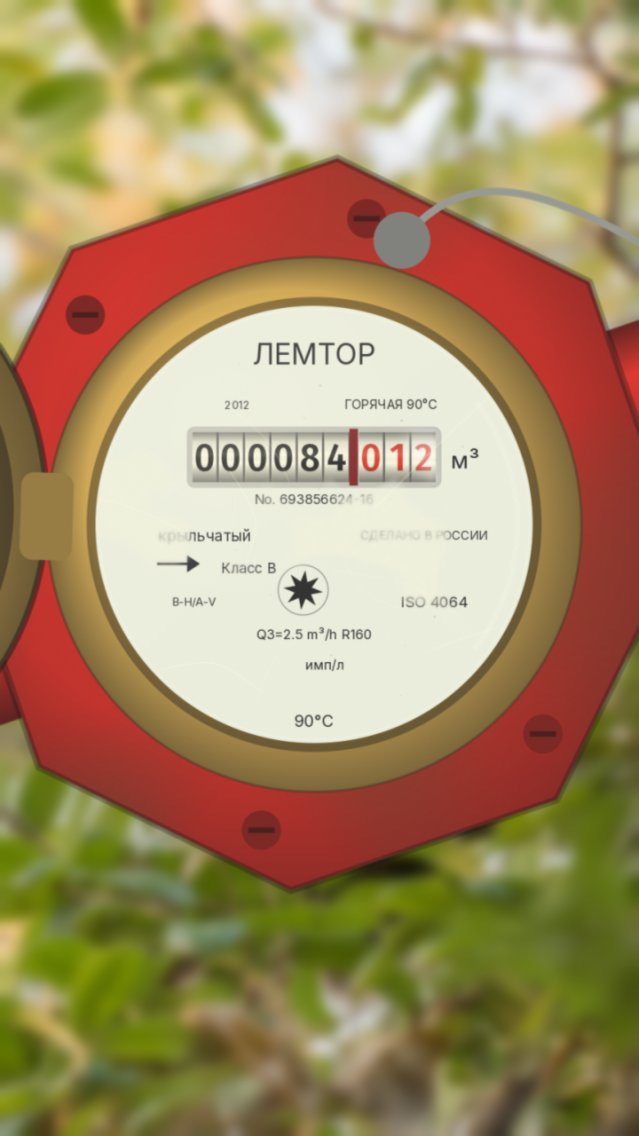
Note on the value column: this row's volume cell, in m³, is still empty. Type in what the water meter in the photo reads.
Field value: 84.012 m³
